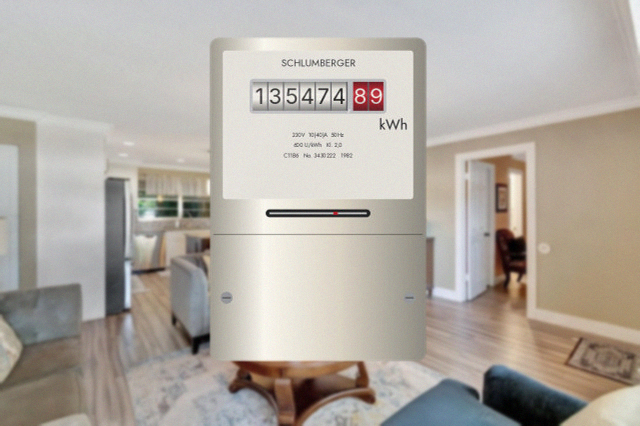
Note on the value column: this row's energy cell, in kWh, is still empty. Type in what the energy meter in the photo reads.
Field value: 135474.89 kWh
